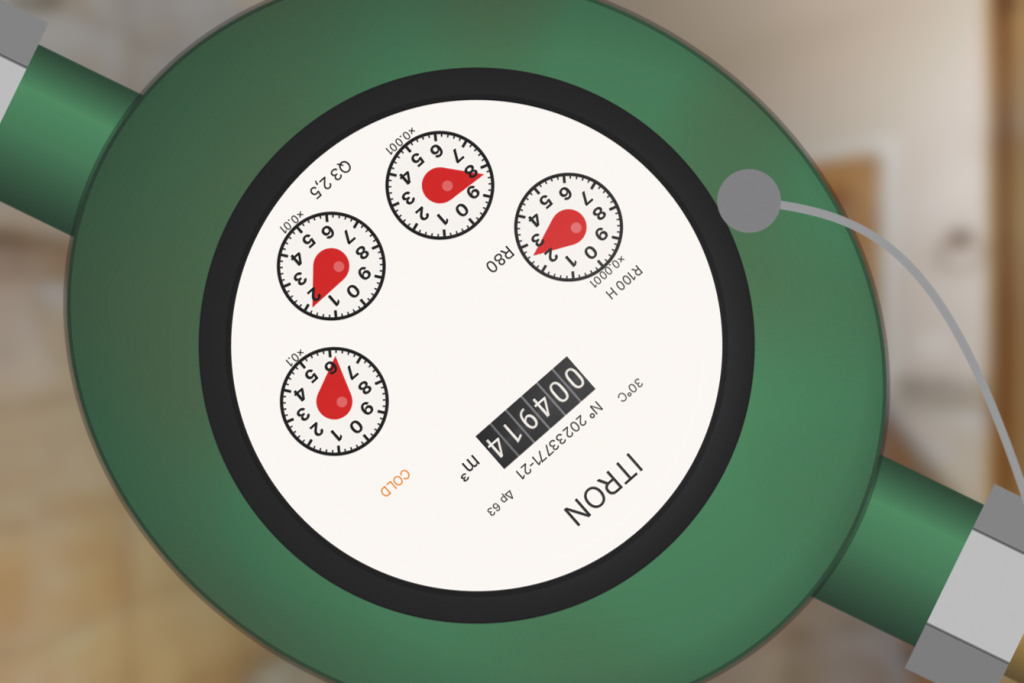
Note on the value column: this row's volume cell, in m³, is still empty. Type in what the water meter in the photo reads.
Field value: 4914.6182 m³
